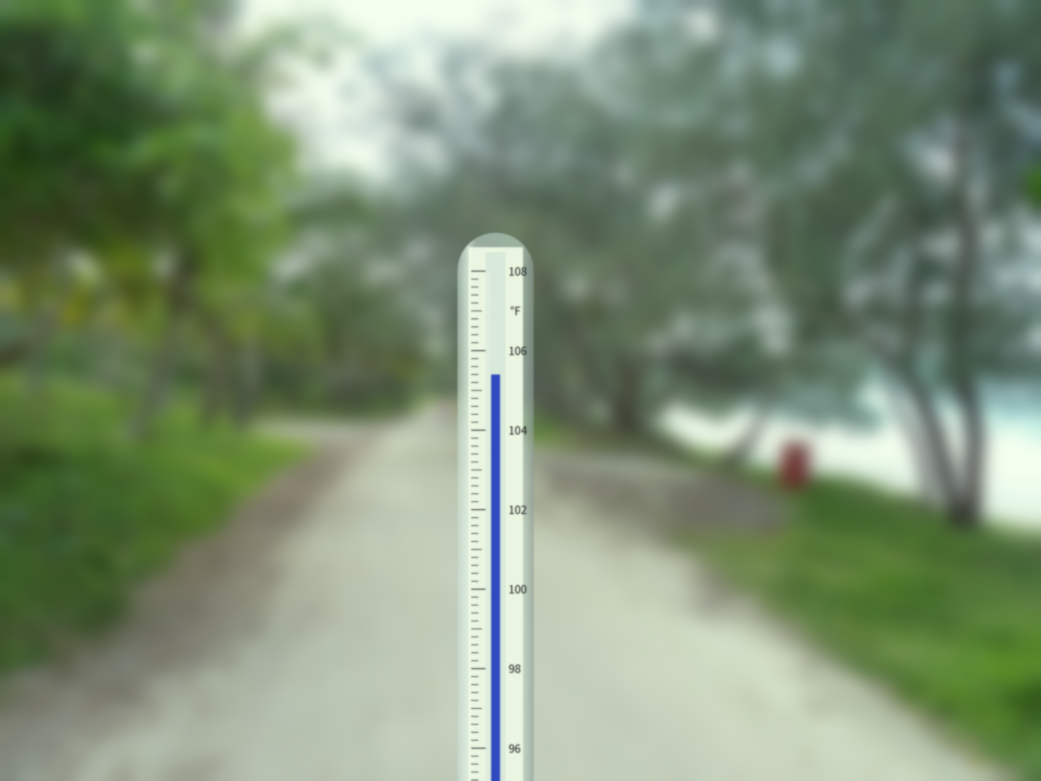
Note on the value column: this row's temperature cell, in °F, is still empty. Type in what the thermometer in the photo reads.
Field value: 105.4 °F
